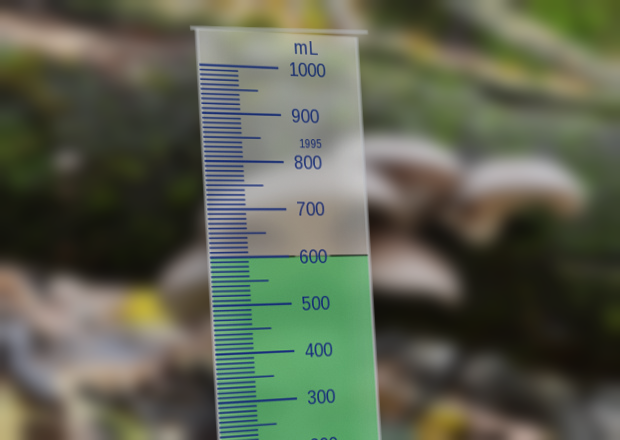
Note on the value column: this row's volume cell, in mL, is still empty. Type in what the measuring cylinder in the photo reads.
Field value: 600 mL
